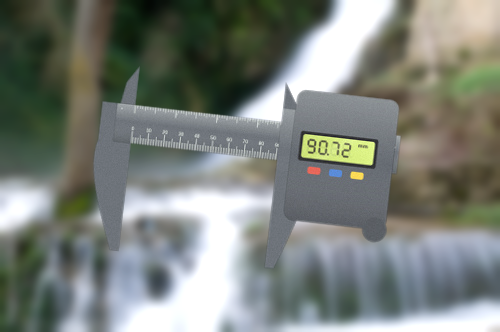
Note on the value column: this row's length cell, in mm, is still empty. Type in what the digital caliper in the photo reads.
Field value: 90.72 mm
